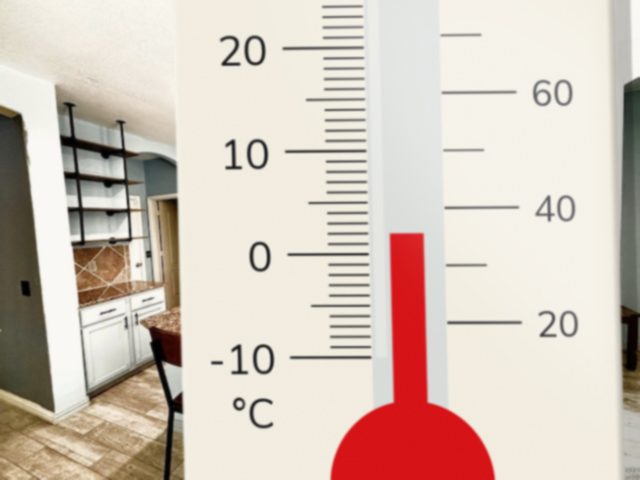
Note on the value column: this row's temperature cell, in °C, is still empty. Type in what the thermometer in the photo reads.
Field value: 2 °C
